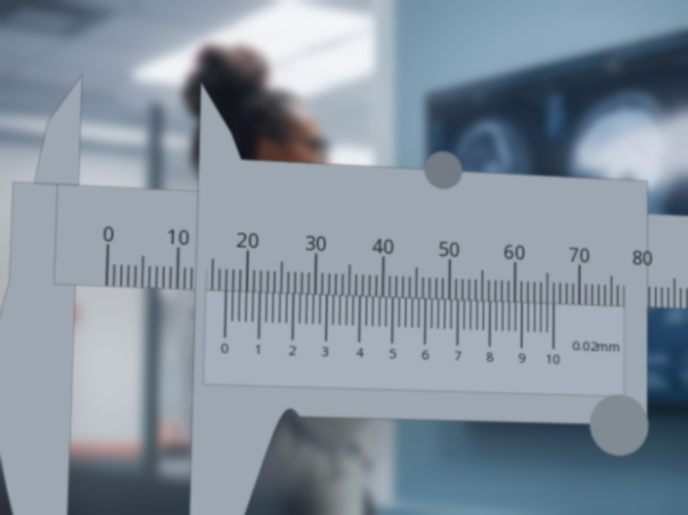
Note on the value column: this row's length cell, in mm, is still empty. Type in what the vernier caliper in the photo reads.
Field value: 17.0 mm
